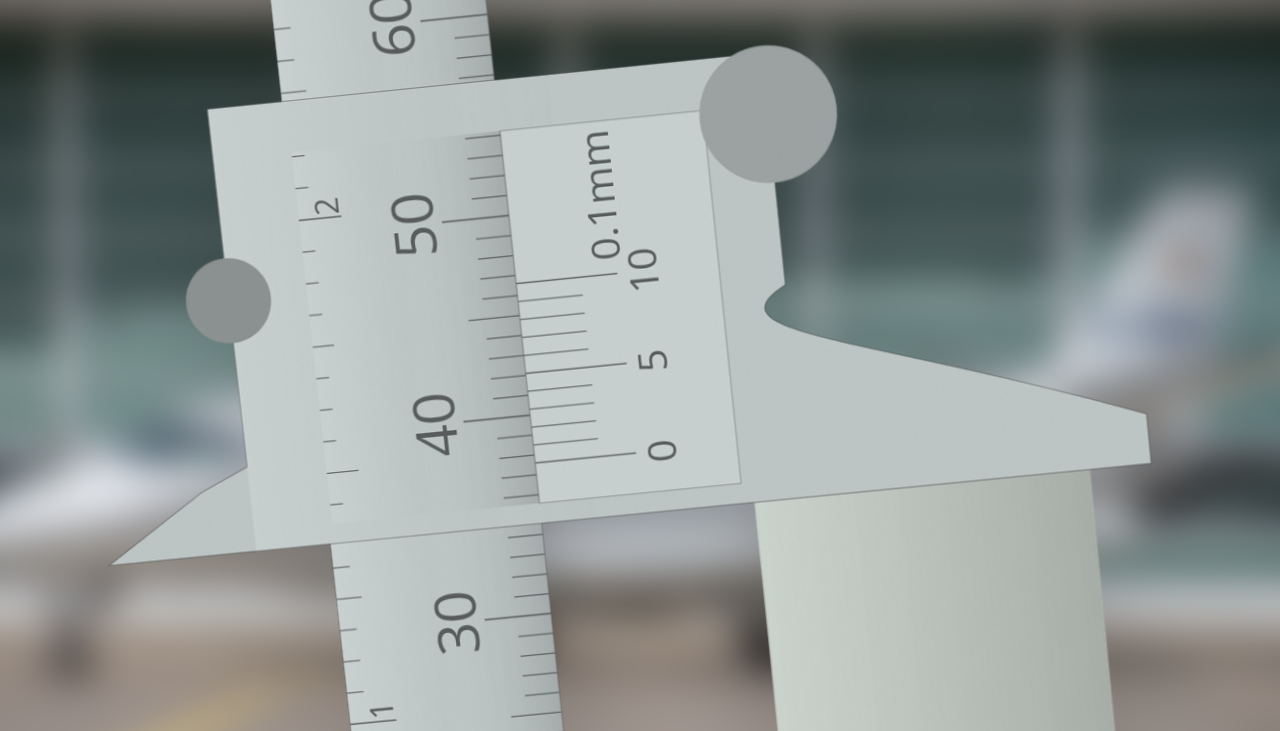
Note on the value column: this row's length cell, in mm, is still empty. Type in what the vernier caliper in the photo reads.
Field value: 37.6 mm
